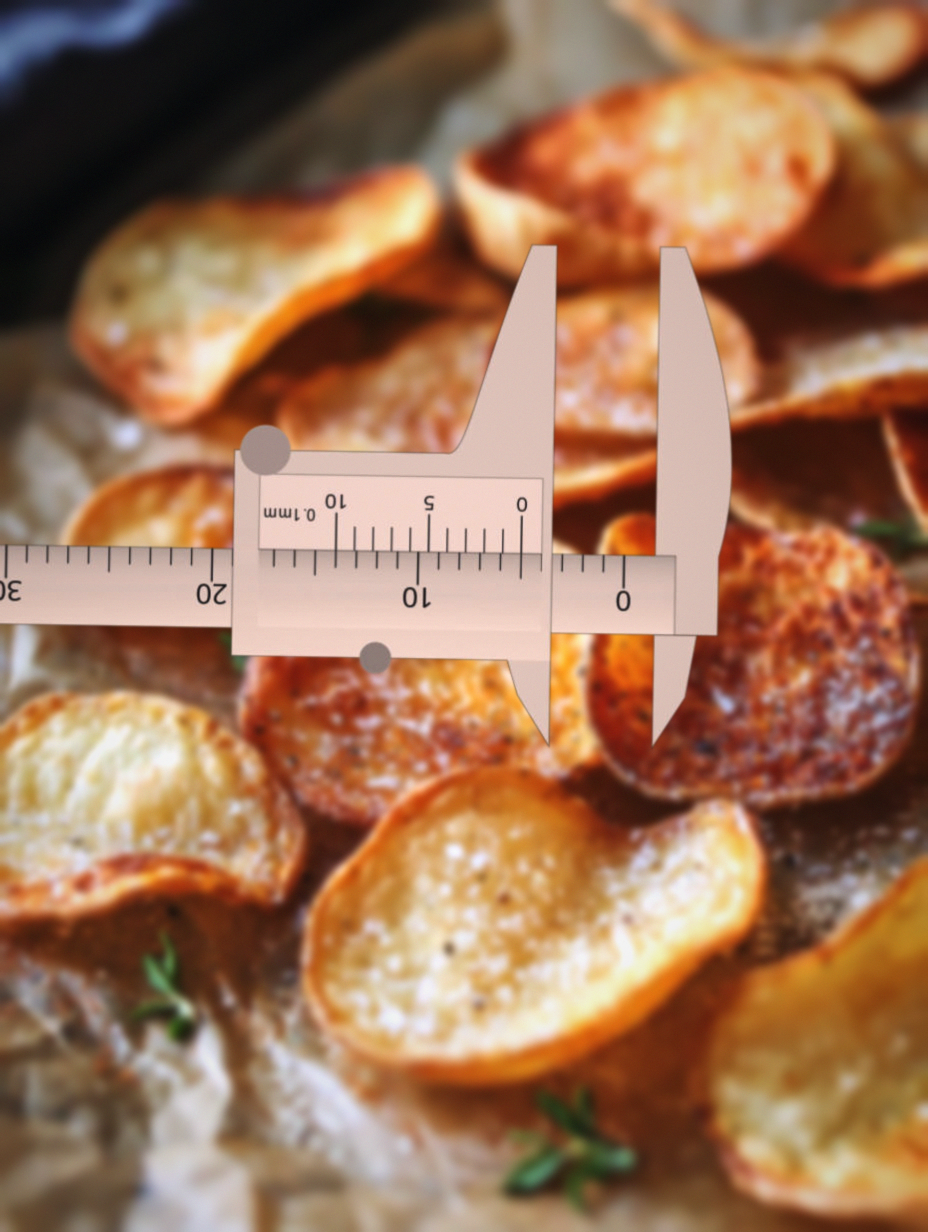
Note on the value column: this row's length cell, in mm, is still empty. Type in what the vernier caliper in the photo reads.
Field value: 5.0 mm
